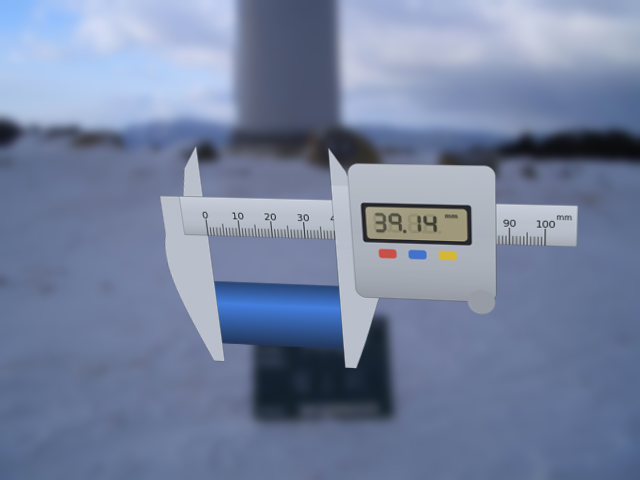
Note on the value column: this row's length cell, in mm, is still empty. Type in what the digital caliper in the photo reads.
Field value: 39.14 mm
